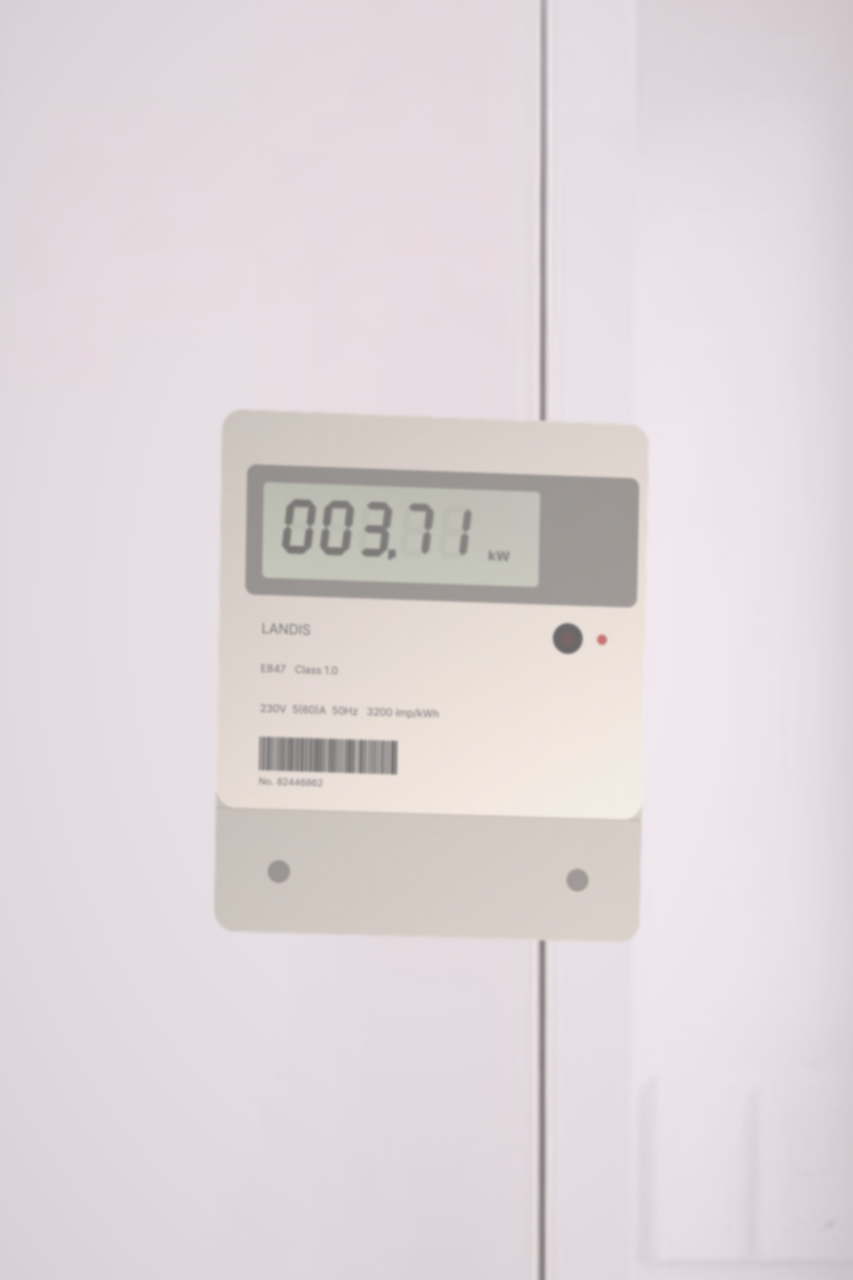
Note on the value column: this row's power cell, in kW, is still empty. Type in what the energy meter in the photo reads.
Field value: 3.71 kW
